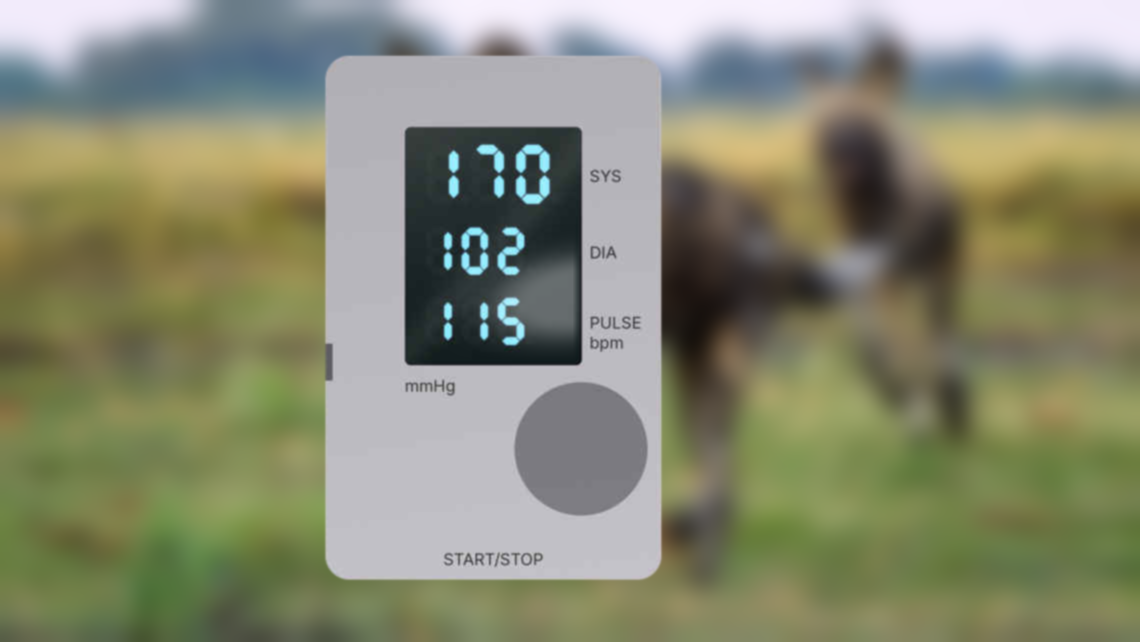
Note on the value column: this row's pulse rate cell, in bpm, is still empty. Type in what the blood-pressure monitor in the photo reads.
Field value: 115 bpm
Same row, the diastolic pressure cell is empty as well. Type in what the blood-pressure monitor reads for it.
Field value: 102 mmHg
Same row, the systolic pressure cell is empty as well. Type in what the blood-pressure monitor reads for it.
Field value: 170 mmHg
